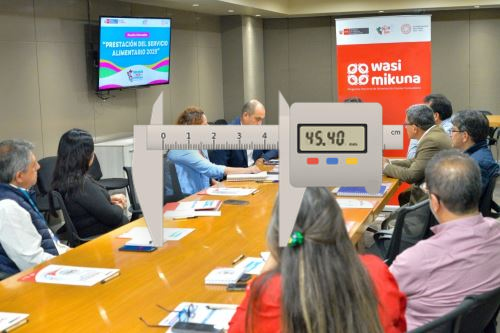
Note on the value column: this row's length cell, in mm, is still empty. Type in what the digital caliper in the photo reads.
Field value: 45.40 mm
